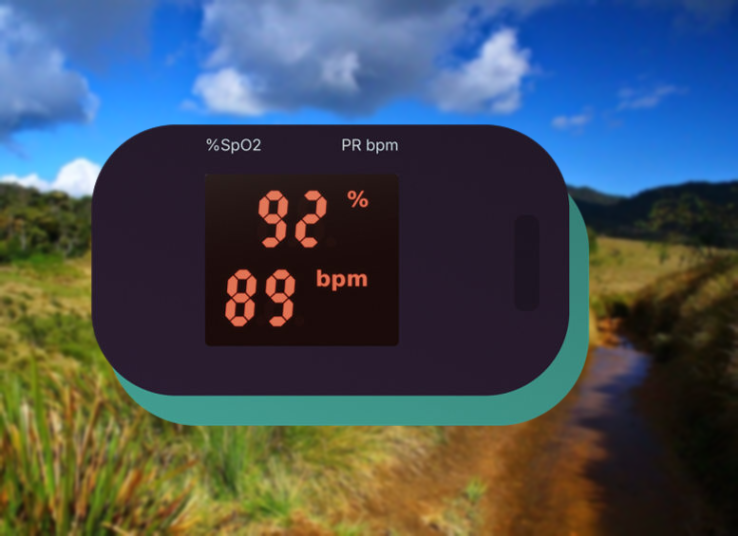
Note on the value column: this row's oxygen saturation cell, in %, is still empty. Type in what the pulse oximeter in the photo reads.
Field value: 92 %
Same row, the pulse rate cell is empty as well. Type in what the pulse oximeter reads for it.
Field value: 89 bpm
